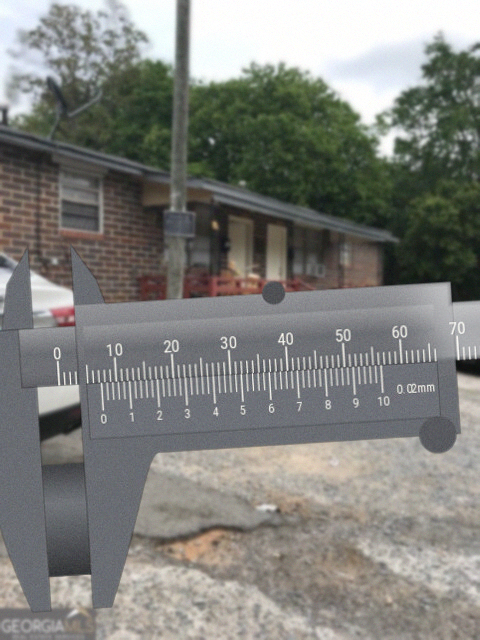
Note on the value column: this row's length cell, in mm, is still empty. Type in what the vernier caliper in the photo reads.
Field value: 7.4 mm
